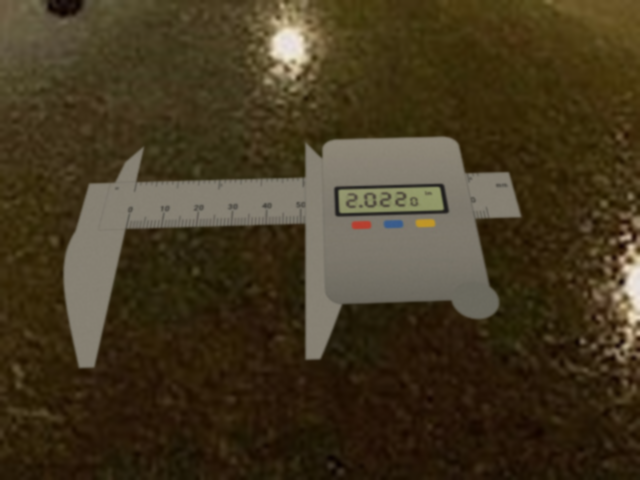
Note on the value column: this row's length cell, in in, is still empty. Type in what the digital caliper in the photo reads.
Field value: 2.0220 in
